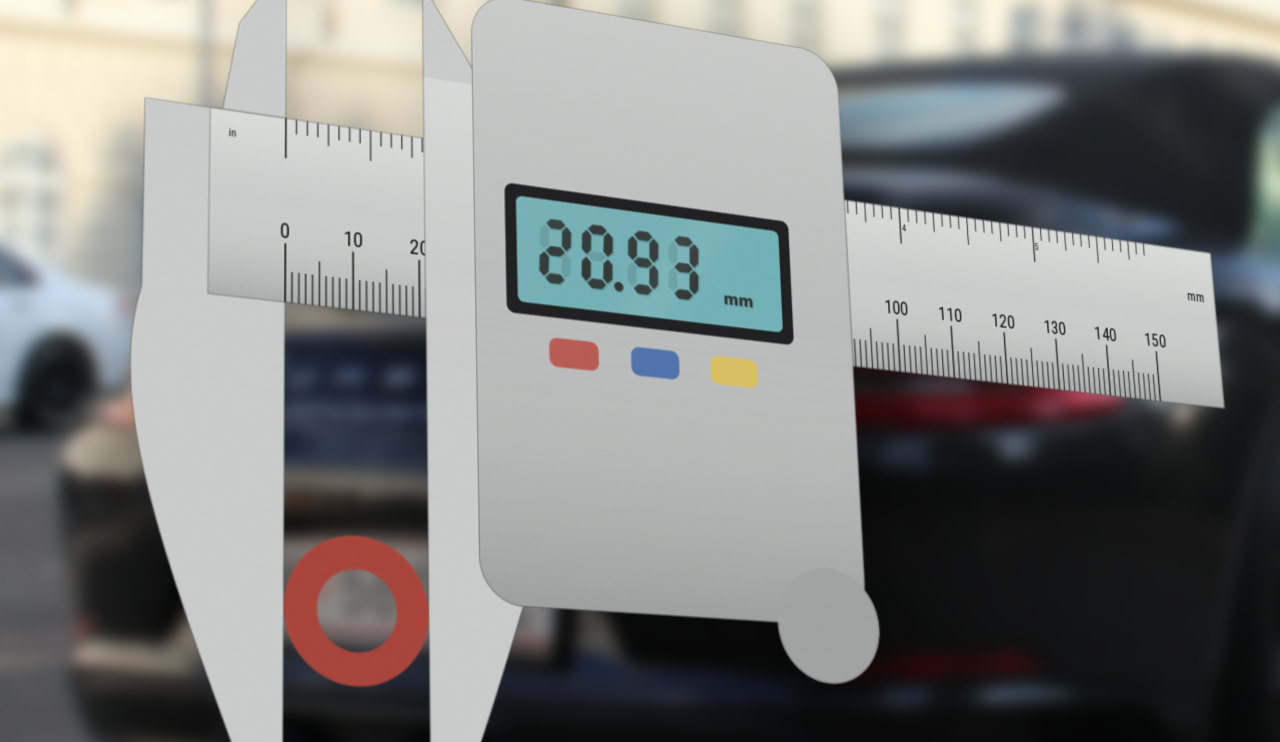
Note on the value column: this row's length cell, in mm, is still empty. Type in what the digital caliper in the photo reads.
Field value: 20.93 mm
